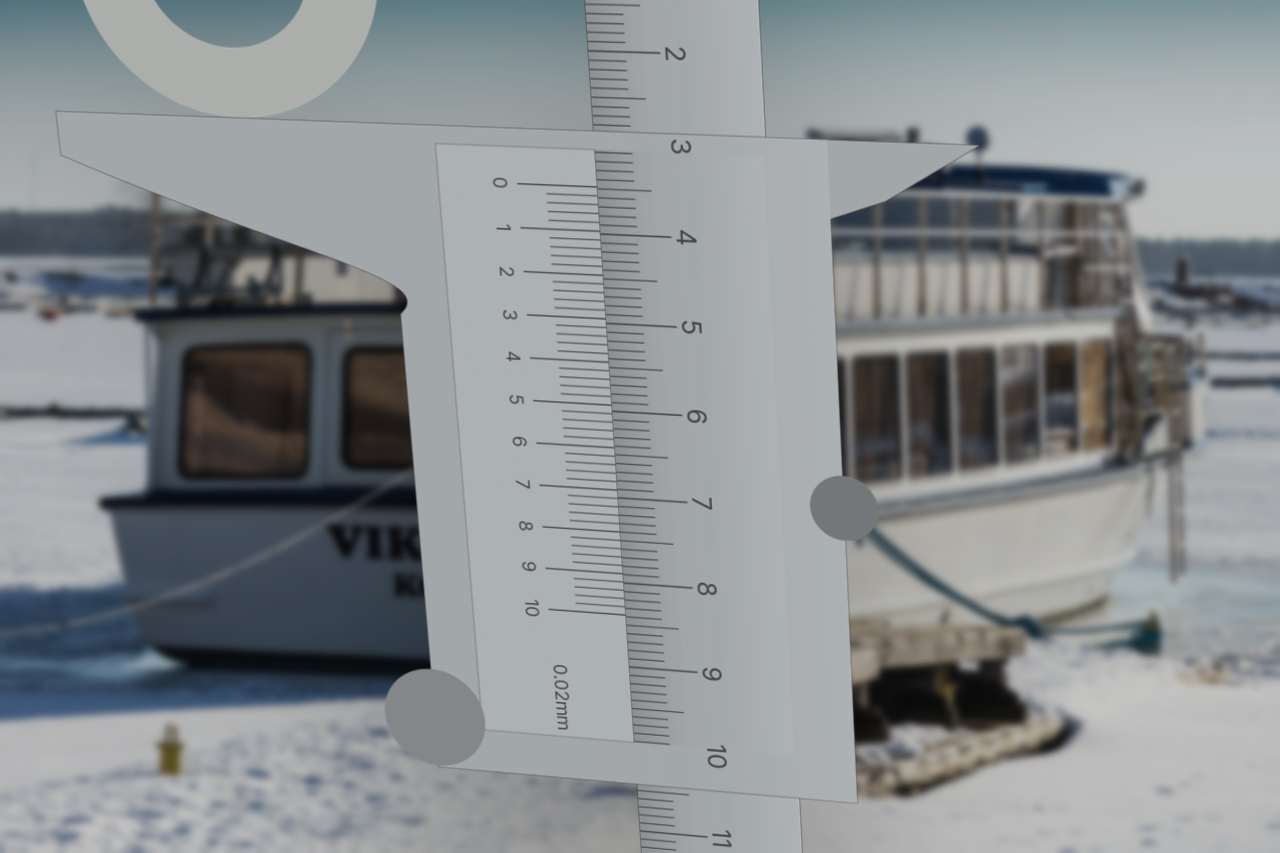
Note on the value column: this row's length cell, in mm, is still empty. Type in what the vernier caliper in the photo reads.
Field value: 34.8 mm
